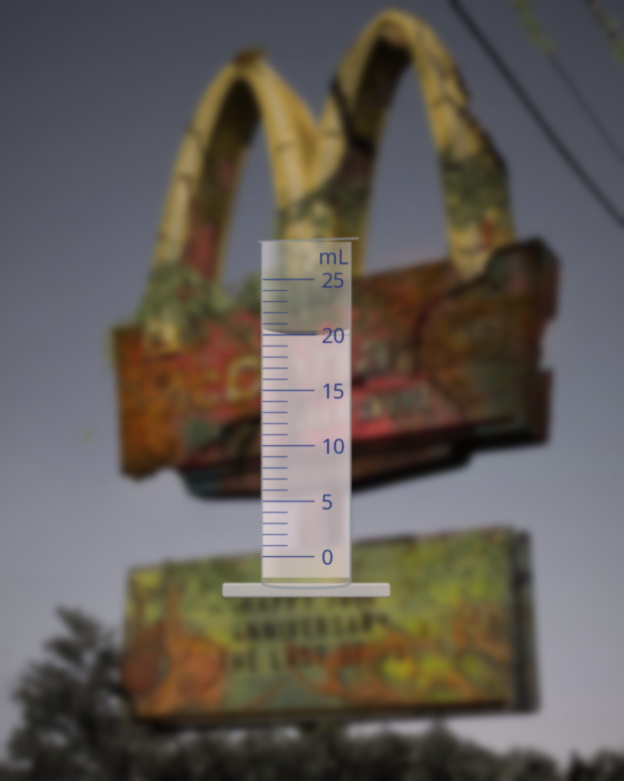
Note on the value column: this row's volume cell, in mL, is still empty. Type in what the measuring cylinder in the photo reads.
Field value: 20 mL
